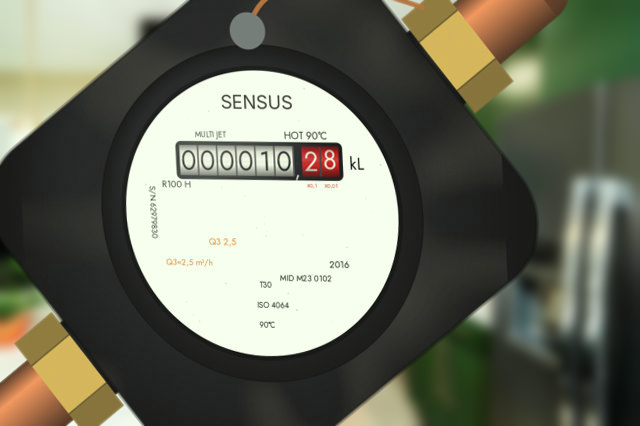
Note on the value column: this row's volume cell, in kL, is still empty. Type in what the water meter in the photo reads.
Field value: 10.28 kL
